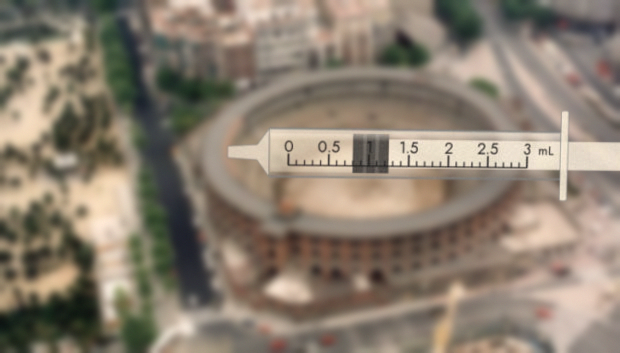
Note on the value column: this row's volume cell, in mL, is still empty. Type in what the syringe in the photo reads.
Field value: 0.8 mL
